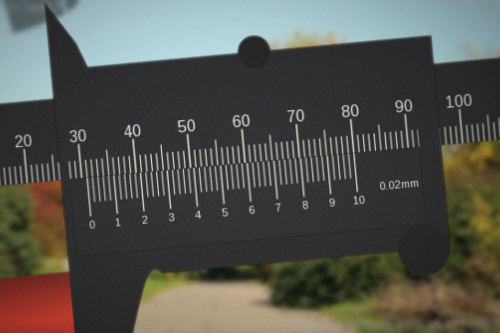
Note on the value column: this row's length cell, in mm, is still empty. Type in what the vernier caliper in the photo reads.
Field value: 31.0 mm
